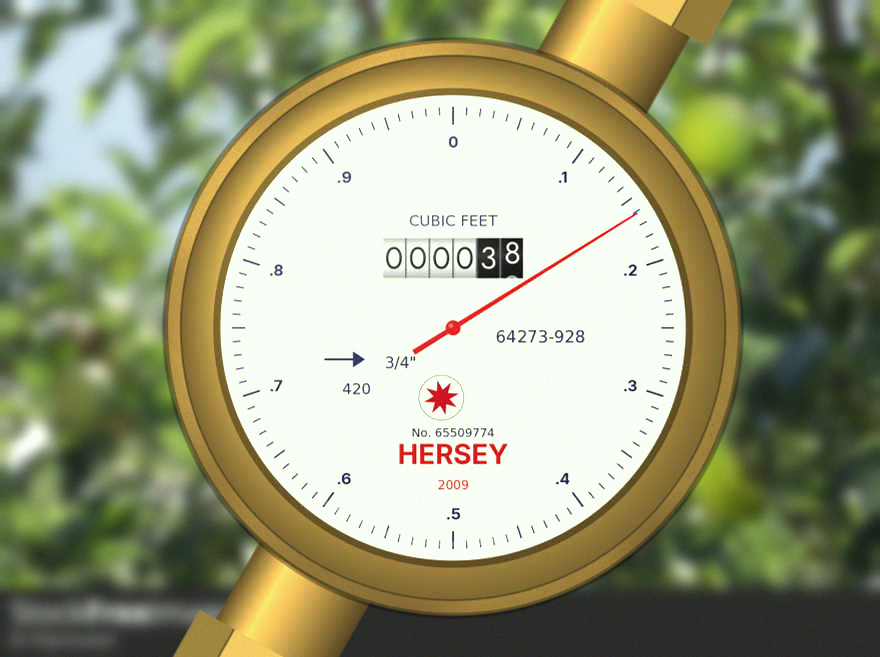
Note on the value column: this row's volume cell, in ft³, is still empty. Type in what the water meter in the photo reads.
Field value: 38.16 ft³
